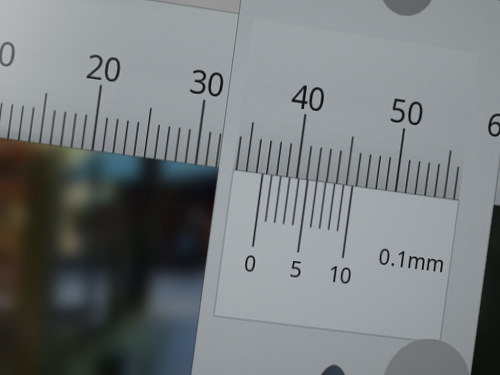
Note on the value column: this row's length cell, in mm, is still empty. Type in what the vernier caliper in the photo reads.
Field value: 36.6 mm
